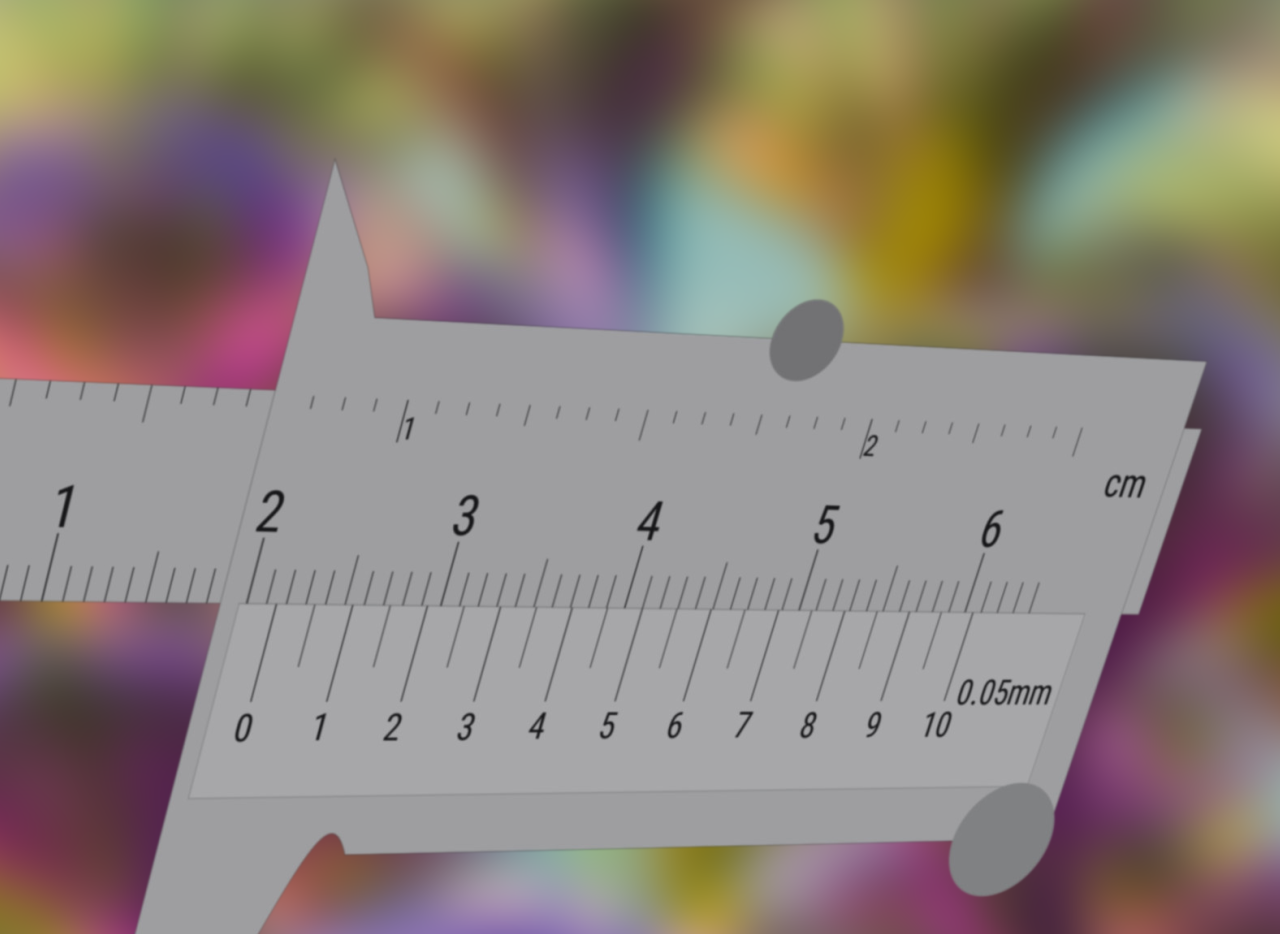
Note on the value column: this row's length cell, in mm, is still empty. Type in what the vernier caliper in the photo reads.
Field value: 21.5 mm
